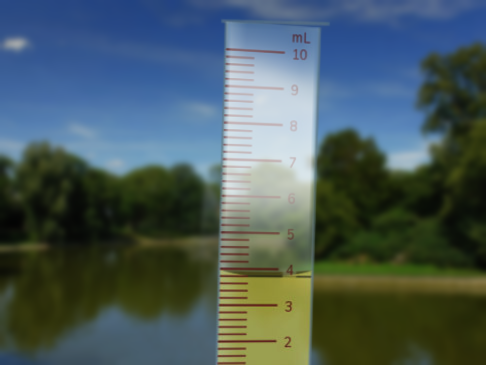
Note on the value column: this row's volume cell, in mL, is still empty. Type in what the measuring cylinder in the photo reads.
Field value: 3.8 mL
